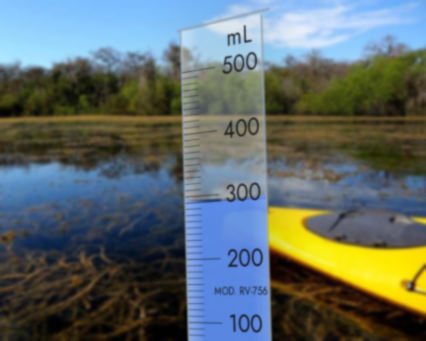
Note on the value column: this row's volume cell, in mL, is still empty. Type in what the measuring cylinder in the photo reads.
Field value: 290 mL
